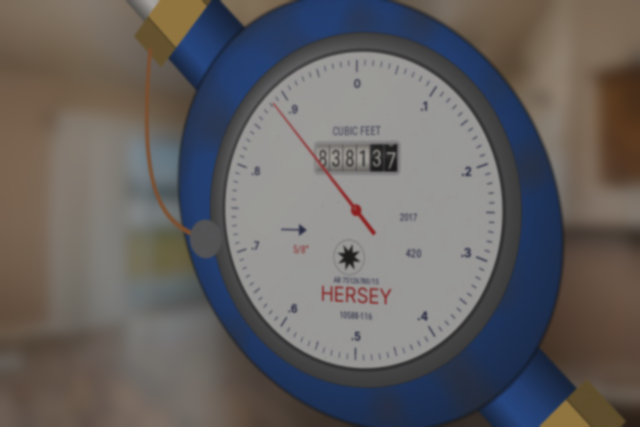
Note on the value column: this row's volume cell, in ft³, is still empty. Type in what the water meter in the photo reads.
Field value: 838136.88 ft³
